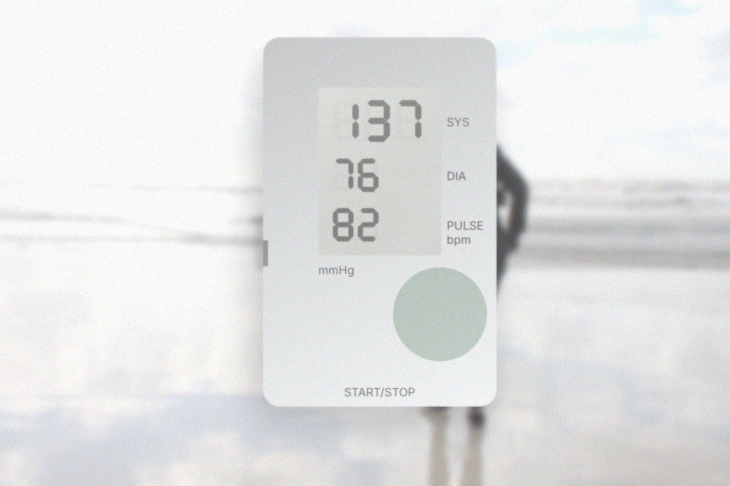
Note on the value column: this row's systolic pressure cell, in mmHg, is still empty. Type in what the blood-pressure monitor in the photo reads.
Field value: 137 mmHg
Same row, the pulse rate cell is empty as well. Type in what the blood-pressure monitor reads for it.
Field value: 82 bpm
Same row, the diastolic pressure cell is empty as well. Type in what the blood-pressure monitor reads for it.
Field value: 76 mmHg
